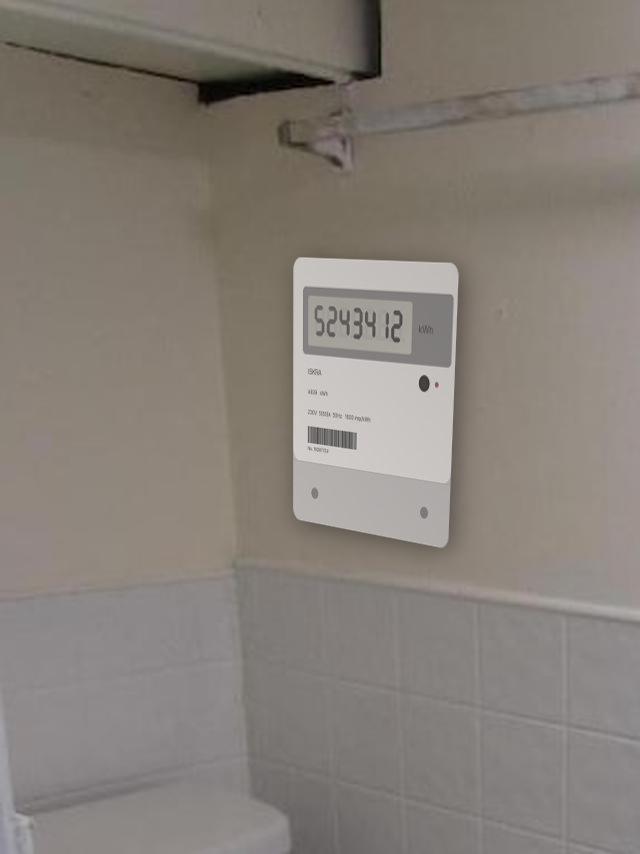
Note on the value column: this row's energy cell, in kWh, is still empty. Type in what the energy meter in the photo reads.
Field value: 5243412 kWh
